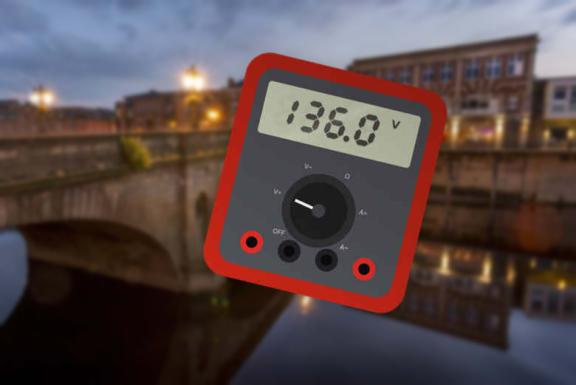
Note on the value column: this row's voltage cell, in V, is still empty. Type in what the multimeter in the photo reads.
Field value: 136.0 V
